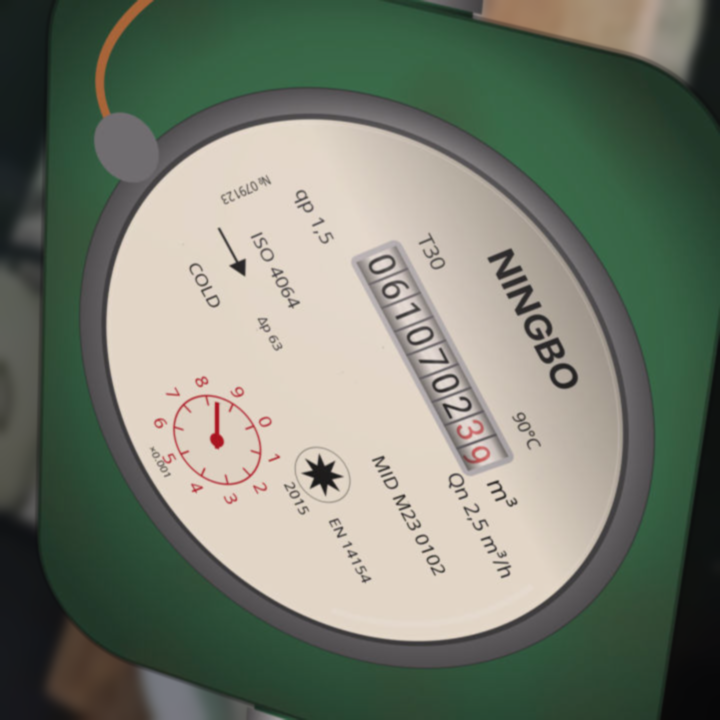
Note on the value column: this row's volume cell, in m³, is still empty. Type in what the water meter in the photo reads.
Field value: 610702.388 m³
